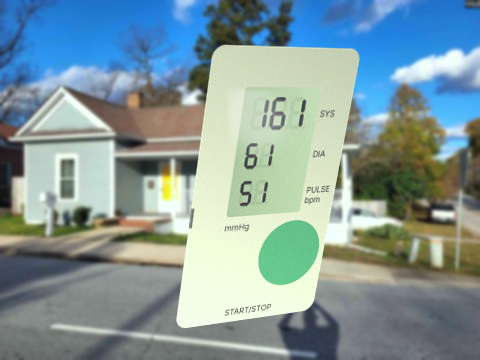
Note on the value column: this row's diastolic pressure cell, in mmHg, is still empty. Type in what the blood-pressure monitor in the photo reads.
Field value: 61 mmHg
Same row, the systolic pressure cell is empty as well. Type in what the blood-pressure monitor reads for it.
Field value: 161 mmHg
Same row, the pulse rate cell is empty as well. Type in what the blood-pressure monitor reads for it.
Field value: 51 bpm
